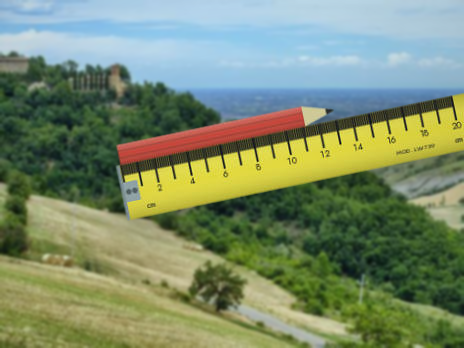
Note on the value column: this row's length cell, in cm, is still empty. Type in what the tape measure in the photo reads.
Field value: 13 cm
